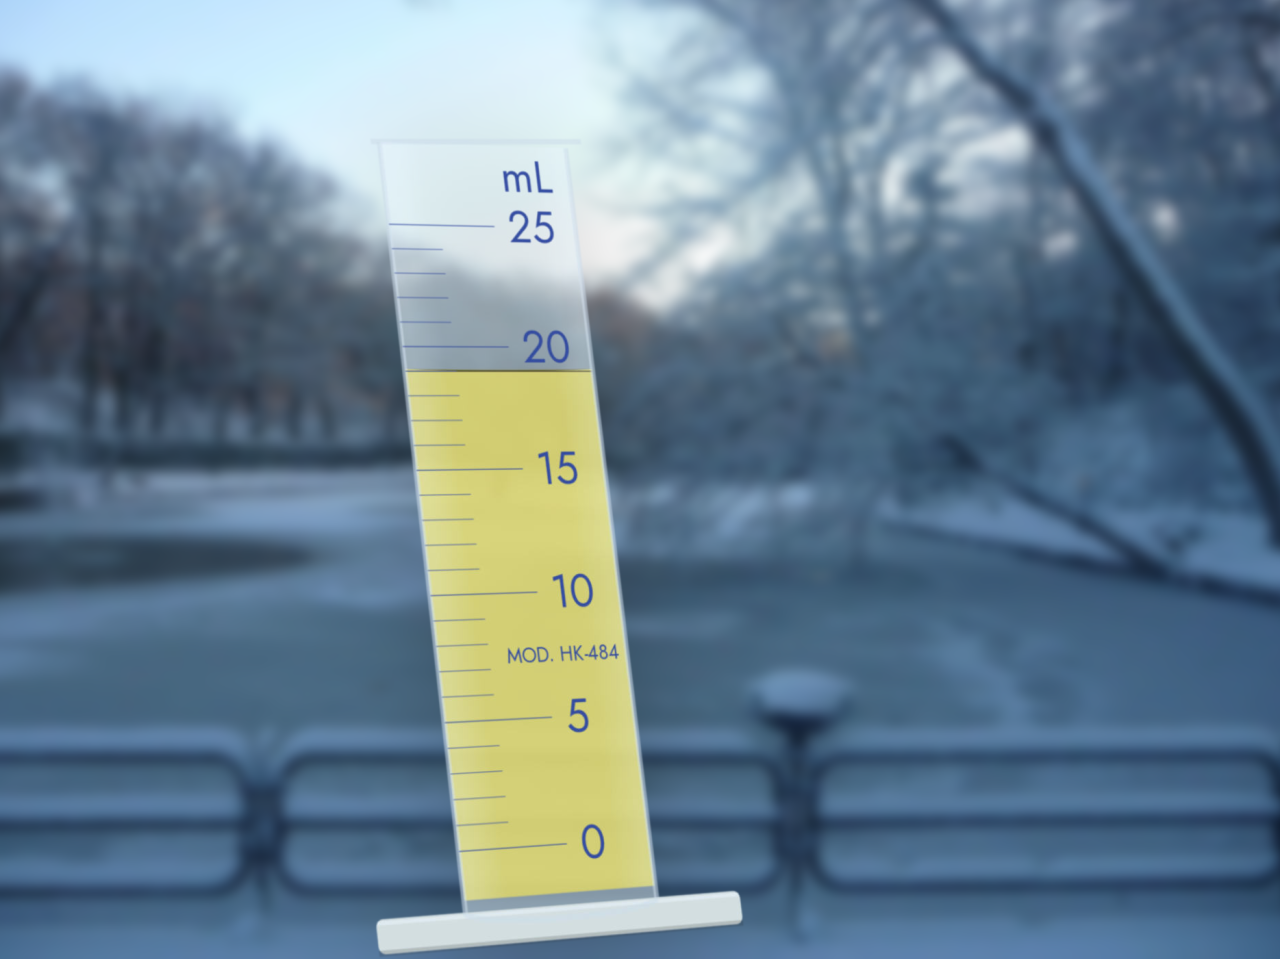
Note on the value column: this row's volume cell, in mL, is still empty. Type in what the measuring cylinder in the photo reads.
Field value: 19 mL
